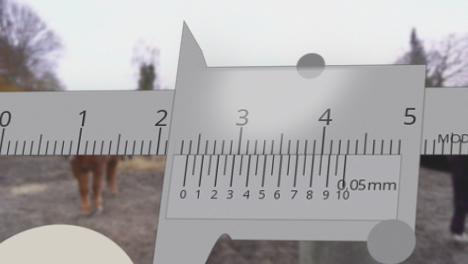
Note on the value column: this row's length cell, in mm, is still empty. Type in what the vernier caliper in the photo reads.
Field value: 23.8 mm
